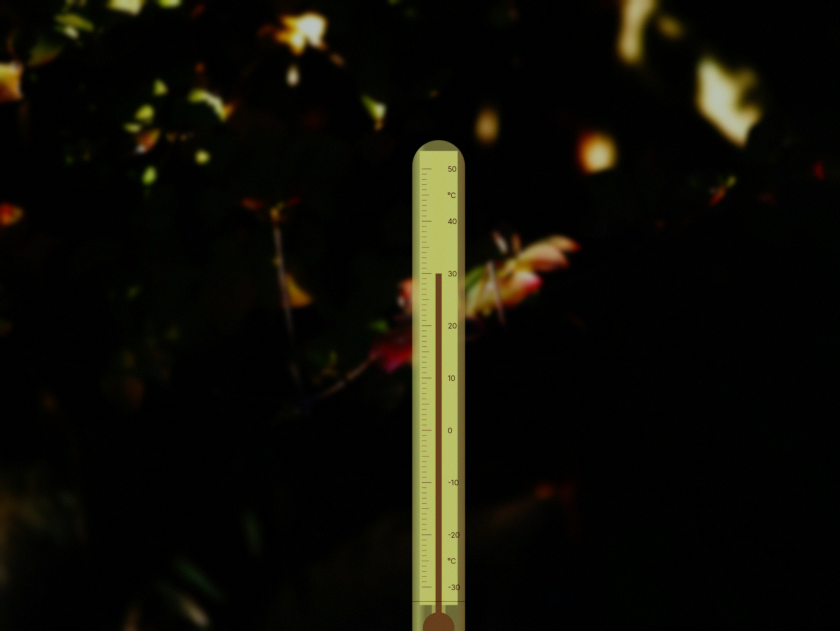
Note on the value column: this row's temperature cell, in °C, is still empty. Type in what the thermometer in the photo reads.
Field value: 30 °C
